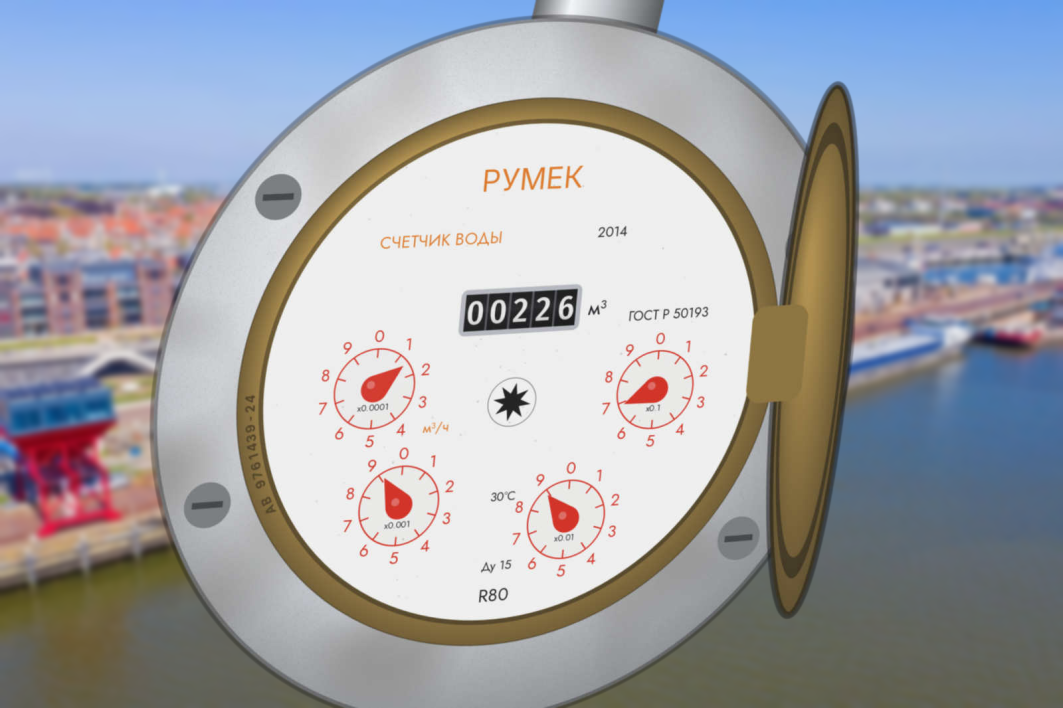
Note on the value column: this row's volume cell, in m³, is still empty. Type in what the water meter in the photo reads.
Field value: 226.6891 m³
